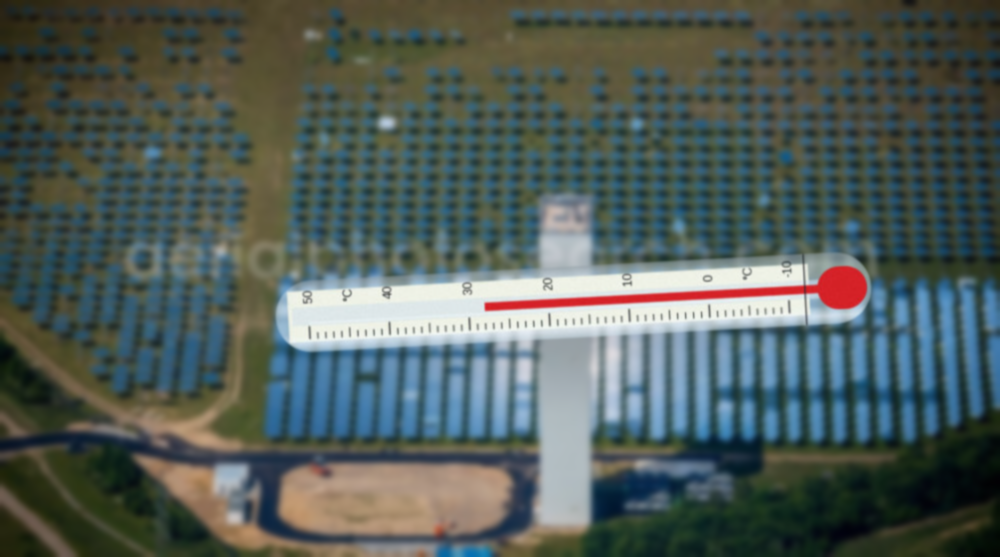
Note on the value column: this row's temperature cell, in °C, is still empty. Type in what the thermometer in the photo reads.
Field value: 28 °C
